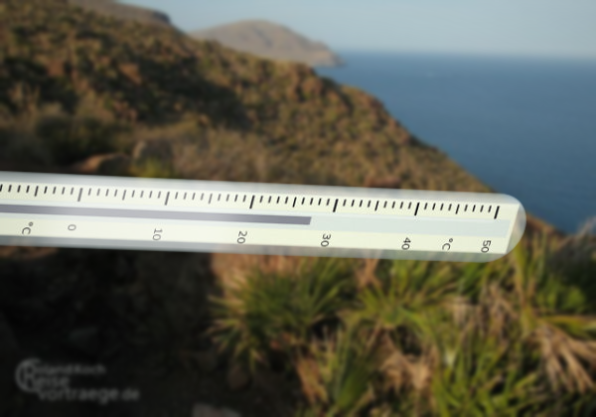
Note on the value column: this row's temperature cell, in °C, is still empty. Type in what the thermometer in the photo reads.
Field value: 27.5 °C
